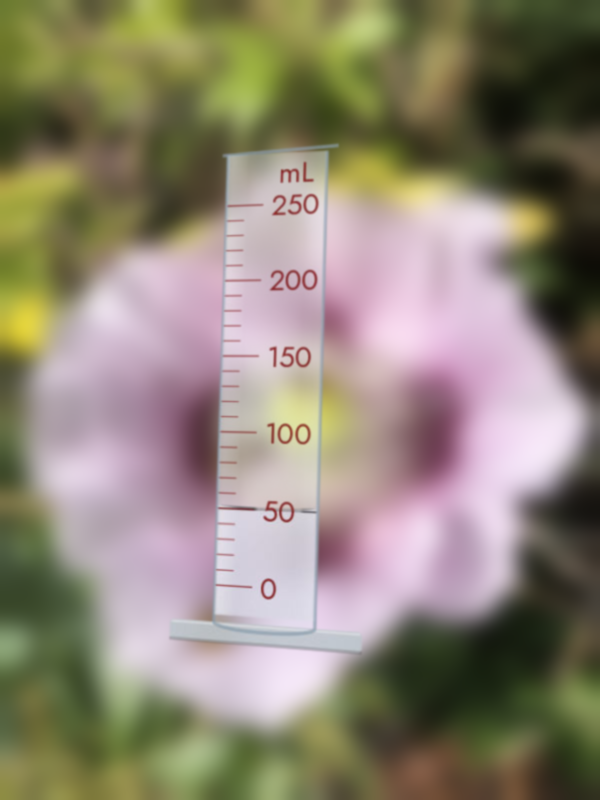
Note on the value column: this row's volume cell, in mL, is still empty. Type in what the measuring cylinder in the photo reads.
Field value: 50 mL
